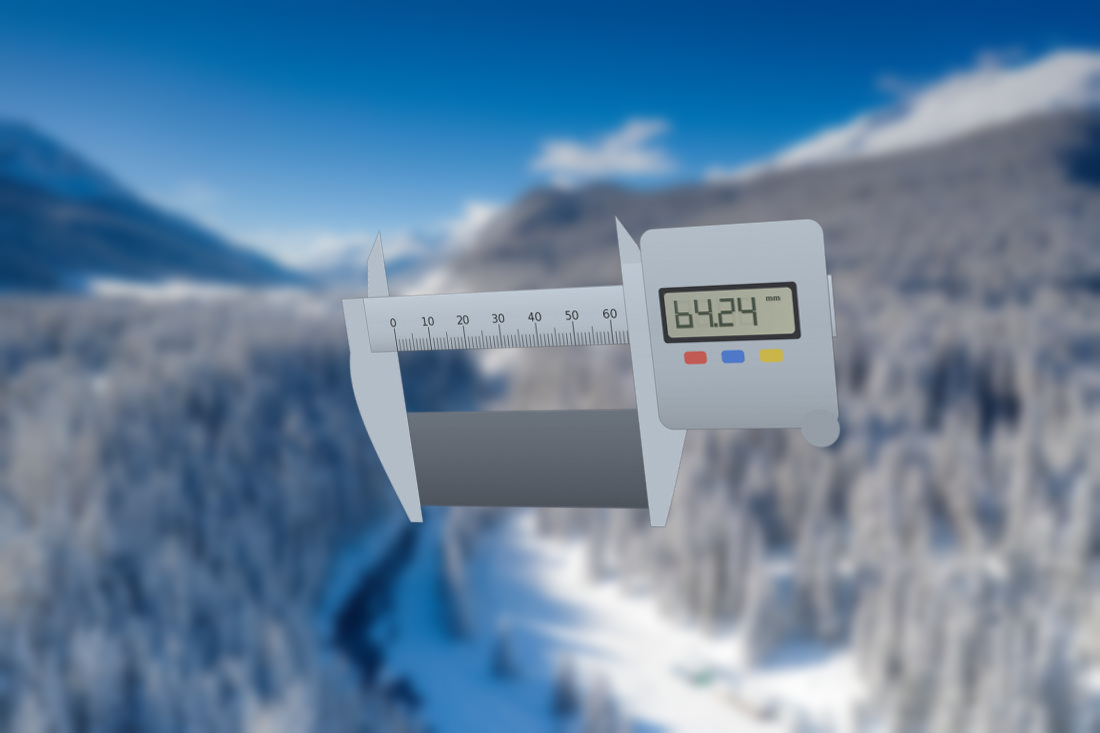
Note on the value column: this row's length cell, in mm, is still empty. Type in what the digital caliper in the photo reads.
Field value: 64.24 mm
